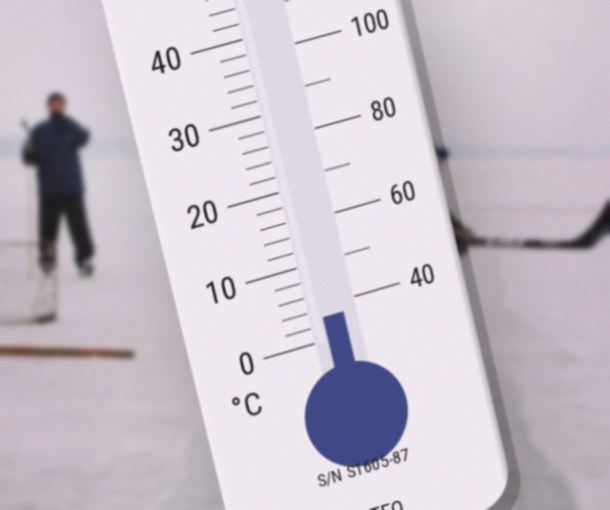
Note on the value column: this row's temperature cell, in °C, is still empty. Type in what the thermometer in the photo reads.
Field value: 3 °C
